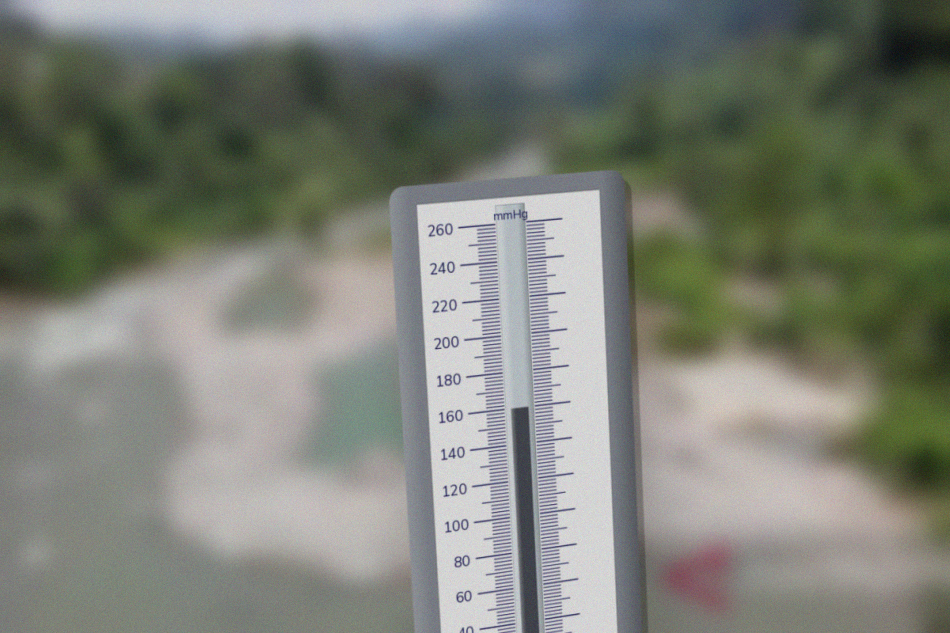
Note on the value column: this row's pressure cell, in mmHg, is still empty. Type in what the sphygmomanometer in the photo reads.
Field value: 160 mmHg
